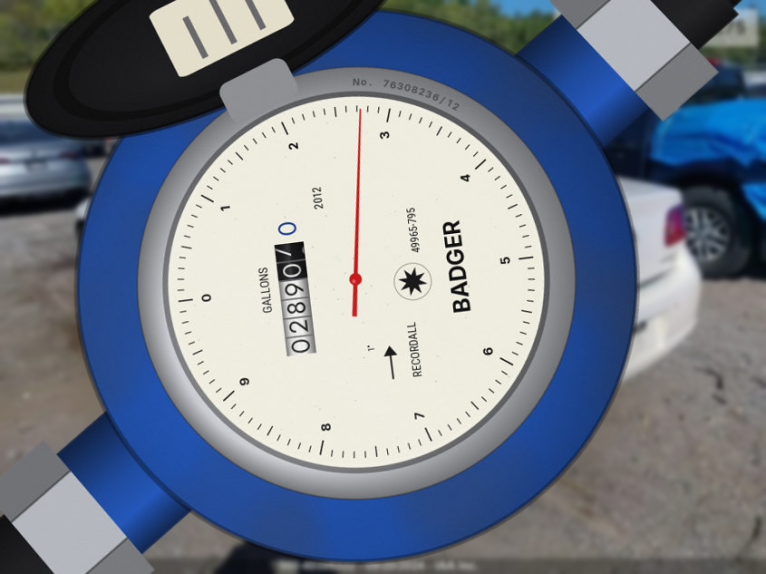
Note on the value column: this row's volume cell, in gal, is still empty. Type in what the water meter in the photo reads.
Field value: 289072.7 gal
